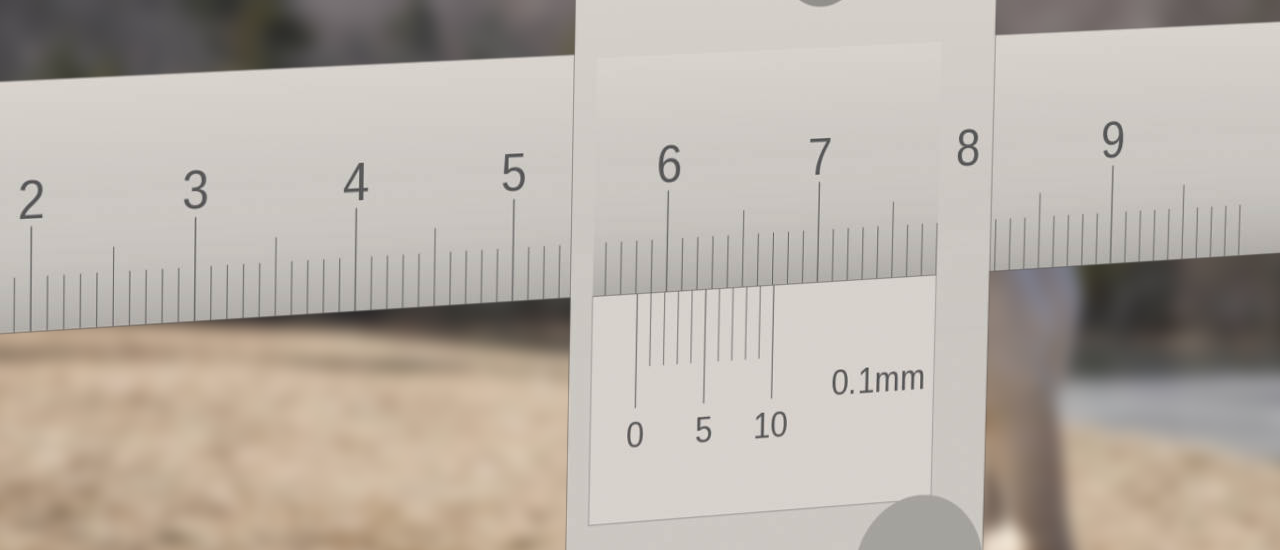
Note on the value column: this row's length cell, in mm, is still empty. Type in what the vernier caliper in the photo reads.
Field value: 58.1 mm
